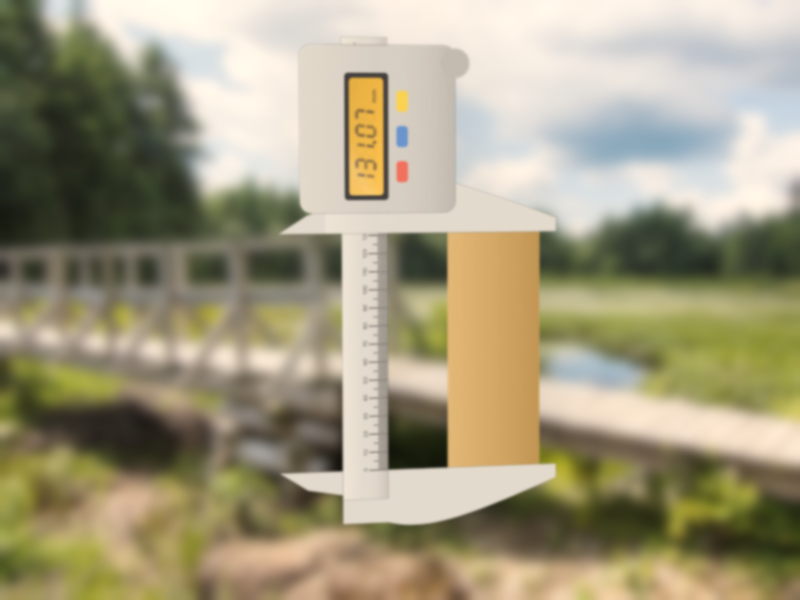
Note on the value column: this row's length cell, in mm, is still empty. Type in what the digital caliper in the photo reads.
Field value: 131.07 mm
